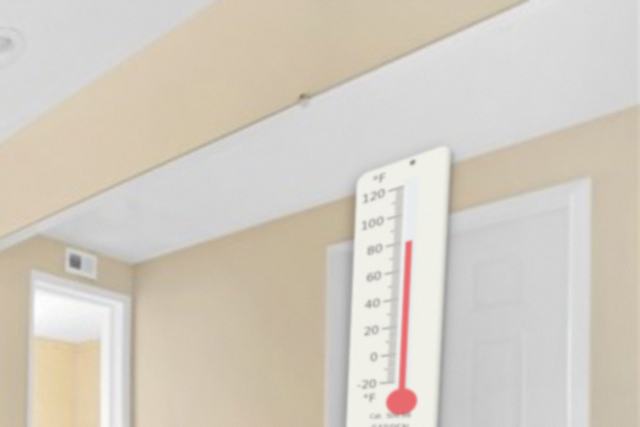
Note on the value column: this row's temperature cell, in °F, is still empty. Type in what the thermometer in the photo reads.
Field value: 80 °F
